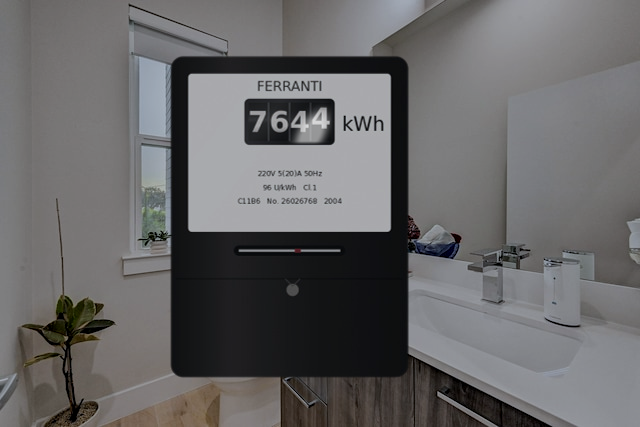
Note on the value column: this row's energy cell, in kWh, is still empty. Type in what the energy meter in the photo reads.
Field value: 7644 kWh
